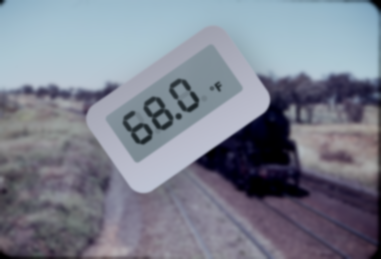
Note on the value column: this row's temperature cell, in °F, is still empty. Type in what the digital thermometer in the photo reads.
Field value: 68.0 °F
